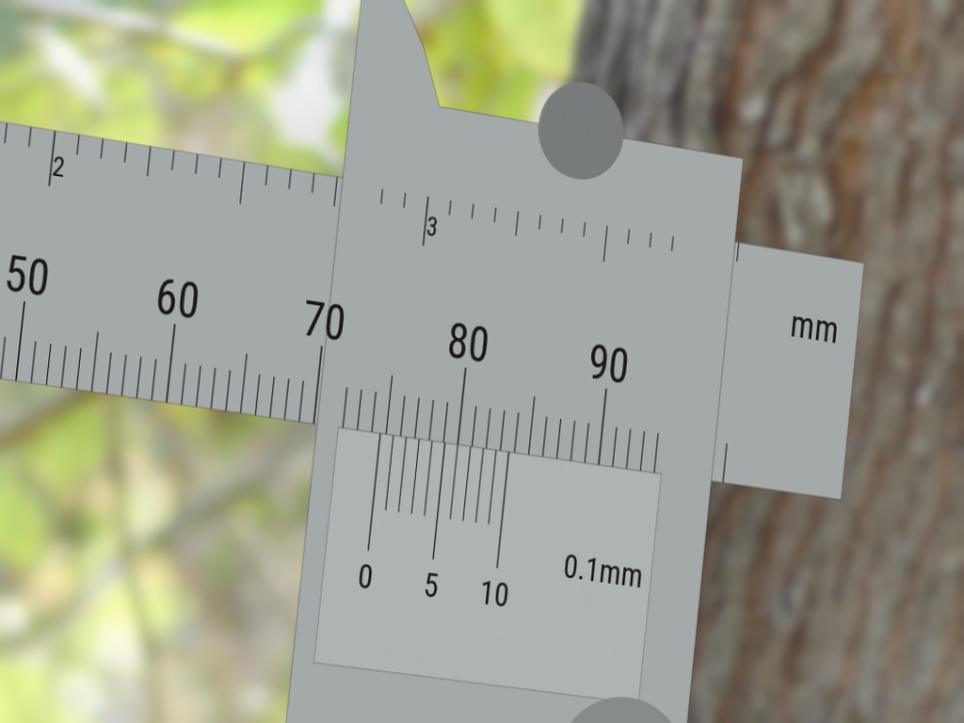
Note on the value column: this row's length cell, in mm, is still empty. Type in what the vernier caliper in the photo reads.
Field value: 74.6 mm
